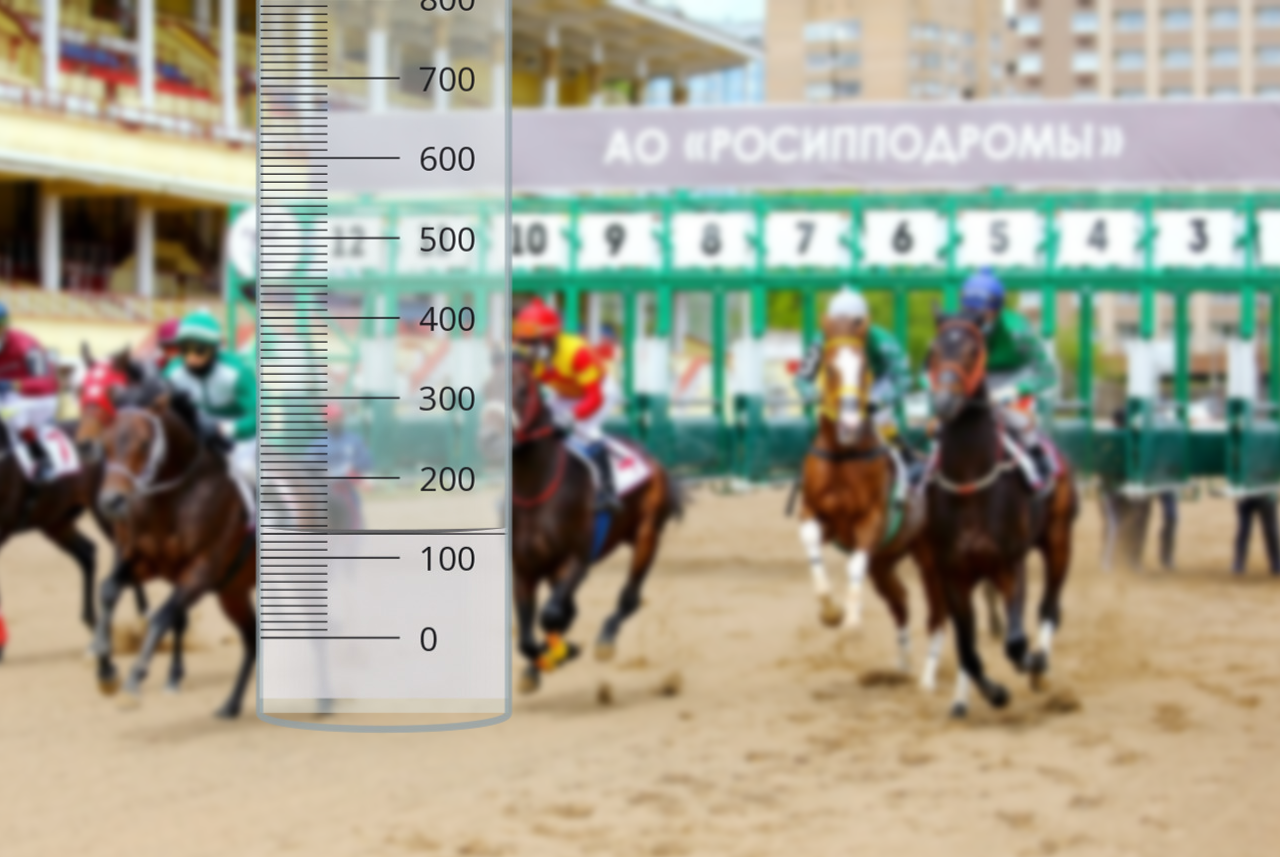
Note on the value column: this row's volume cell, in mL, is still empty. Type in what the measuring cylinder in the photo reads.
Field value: 130 mL
